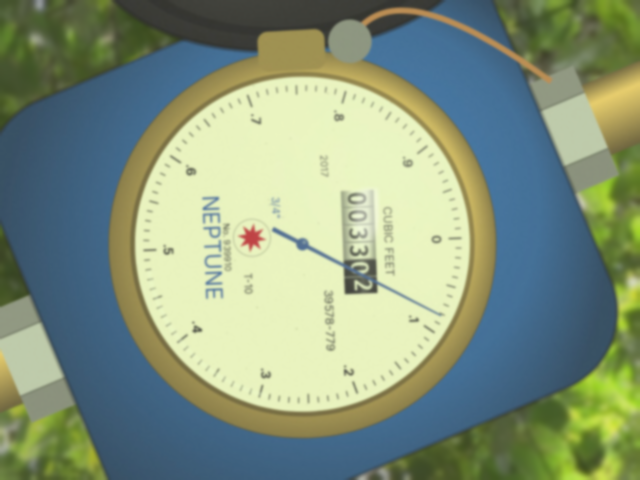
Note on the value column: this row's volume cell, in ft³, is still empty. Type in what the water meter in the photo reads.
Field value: 3302.08 ft³
